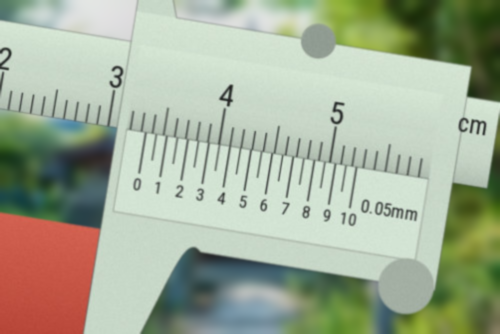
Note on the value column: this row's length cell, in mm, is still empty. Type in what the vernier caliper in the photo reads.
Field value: 33.4 mm
